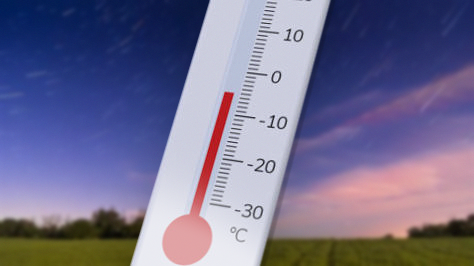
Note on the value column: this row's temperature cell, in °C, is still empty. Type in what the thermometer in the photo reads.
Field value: -5 °C
